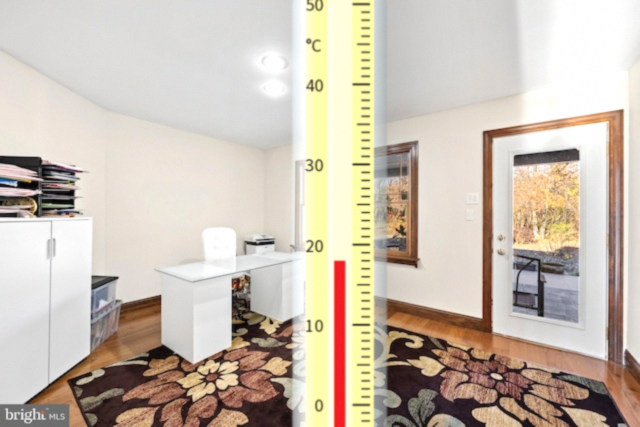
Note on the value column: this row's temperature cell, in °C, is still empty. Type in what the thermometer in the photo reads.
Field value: 18 °C
